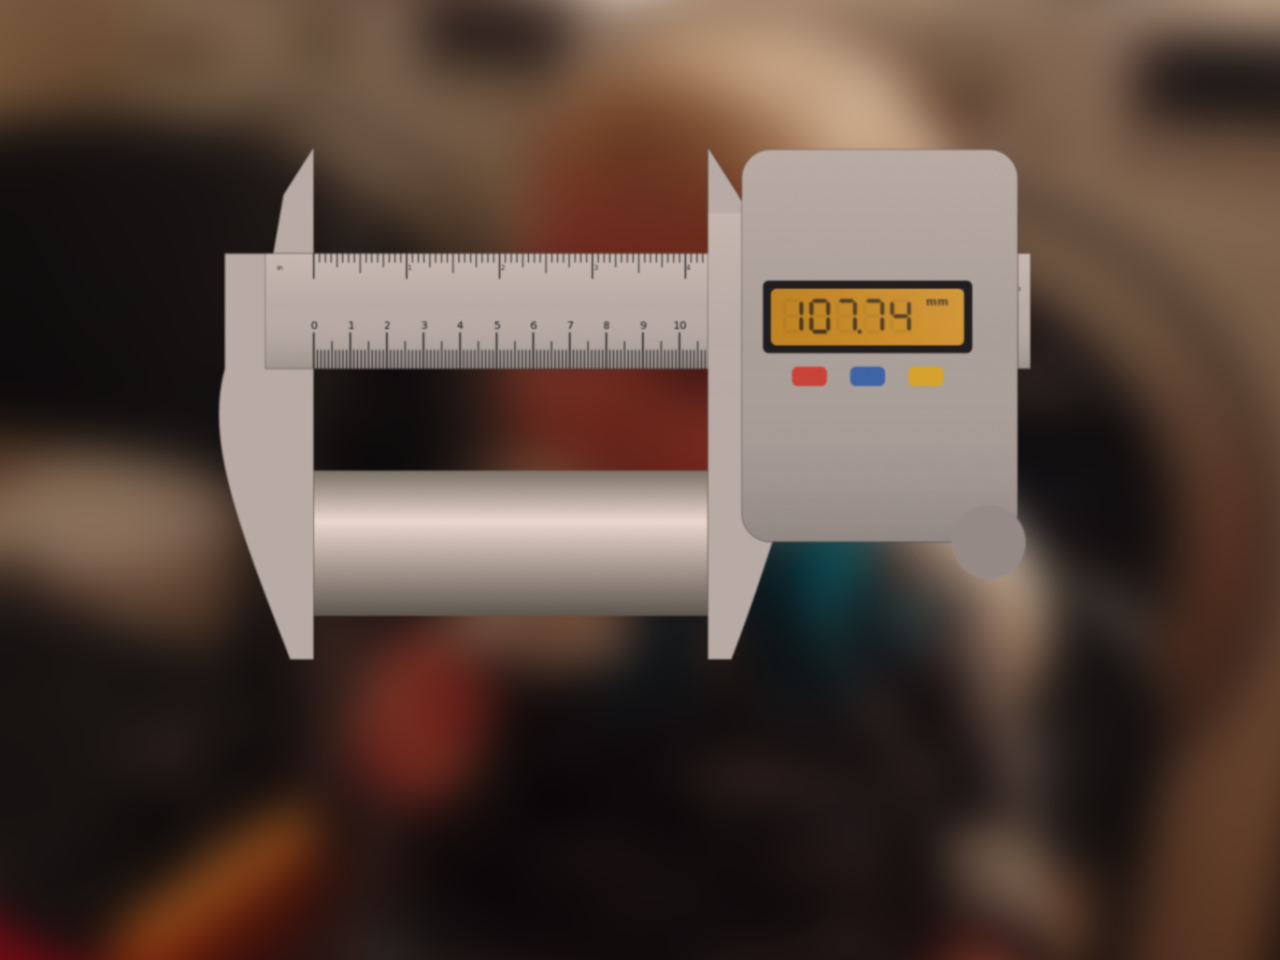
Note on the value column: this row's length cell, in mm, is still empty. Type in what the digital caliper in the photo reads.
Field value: 107.74 mm
